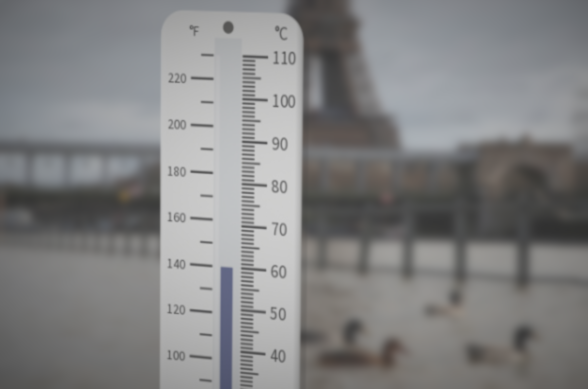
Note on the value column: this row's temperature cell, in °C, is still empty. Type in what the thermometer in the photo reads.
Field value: 60 °C
